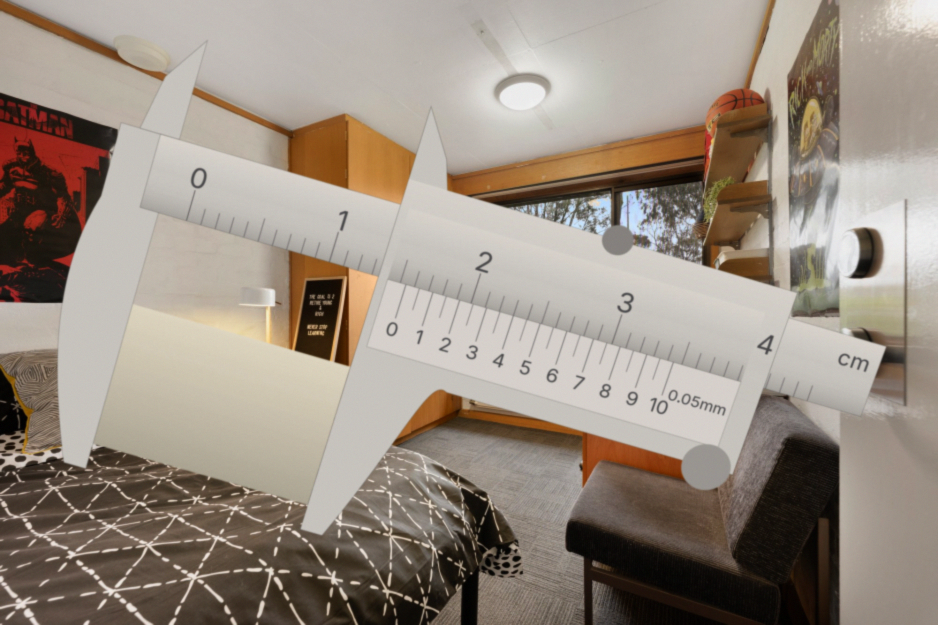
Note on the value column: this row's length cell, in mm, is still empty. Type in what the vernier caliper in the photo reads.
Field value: 15.4 mm
